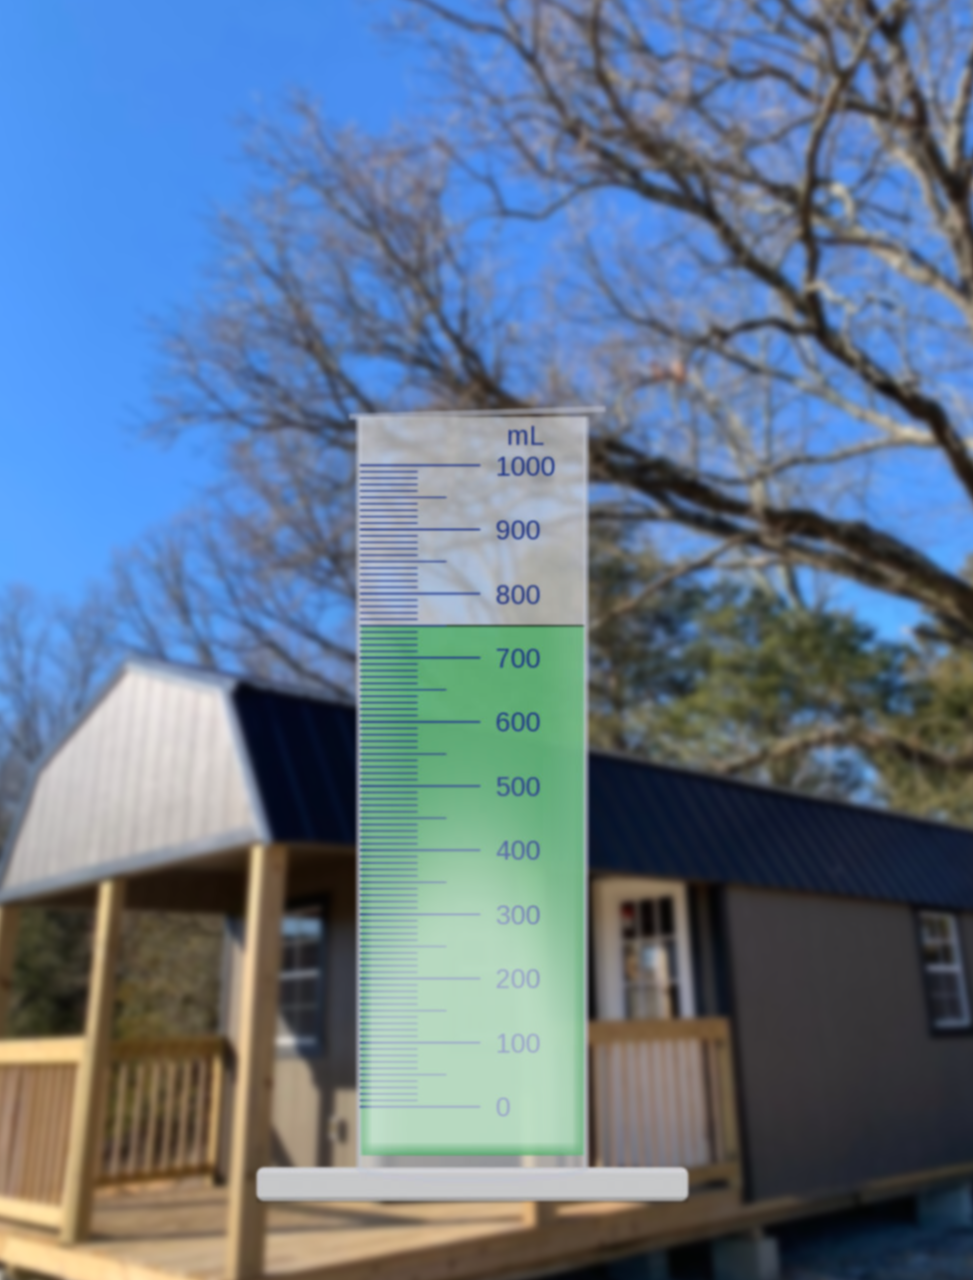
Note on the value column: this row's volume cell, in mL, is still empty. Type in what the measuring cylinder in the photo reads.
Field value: 750 mL
